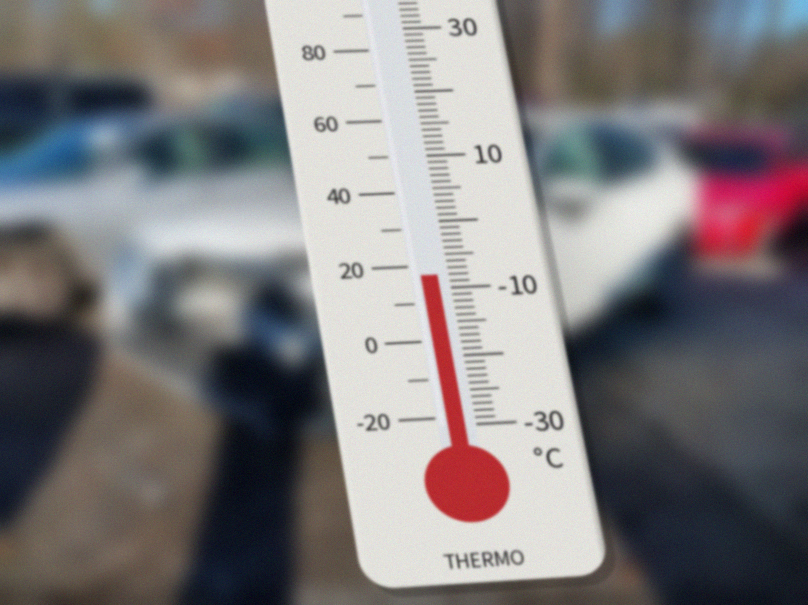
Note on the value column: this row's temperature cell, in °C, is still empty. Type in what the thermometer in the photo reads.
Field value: -8 °C
